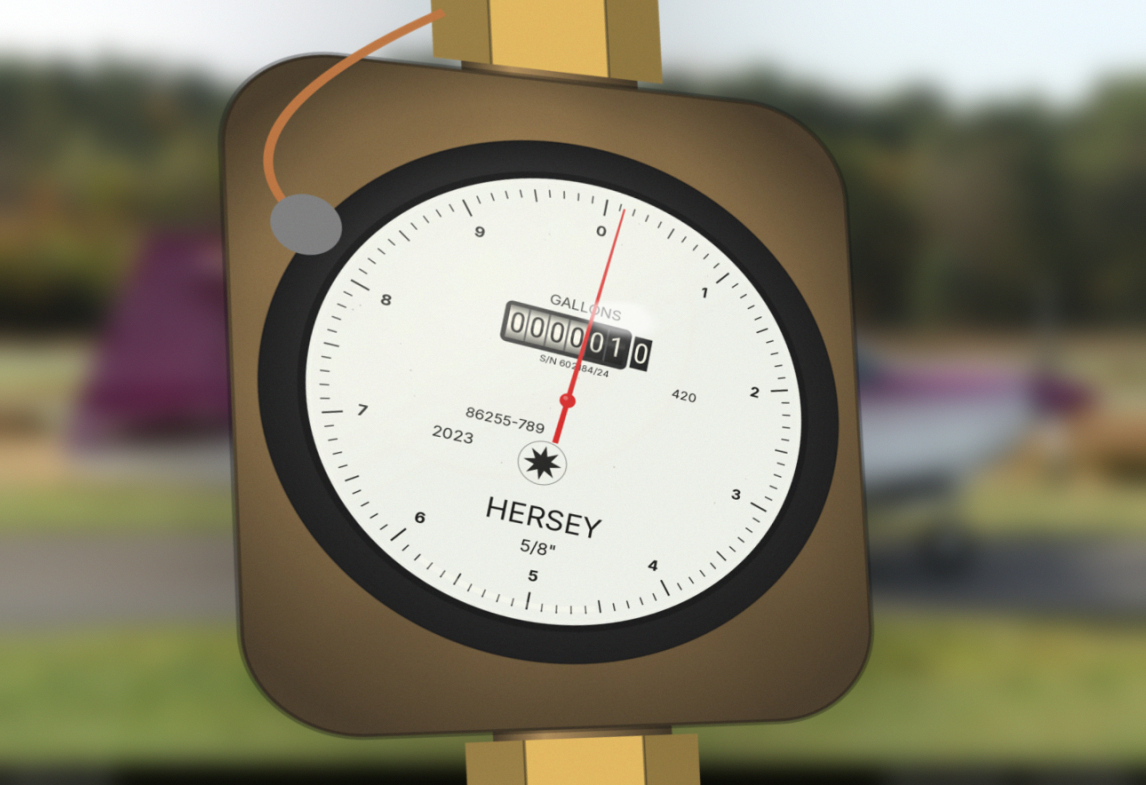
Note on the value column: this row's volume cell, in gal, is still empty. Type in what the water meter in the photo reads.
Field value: 10.1 gal
